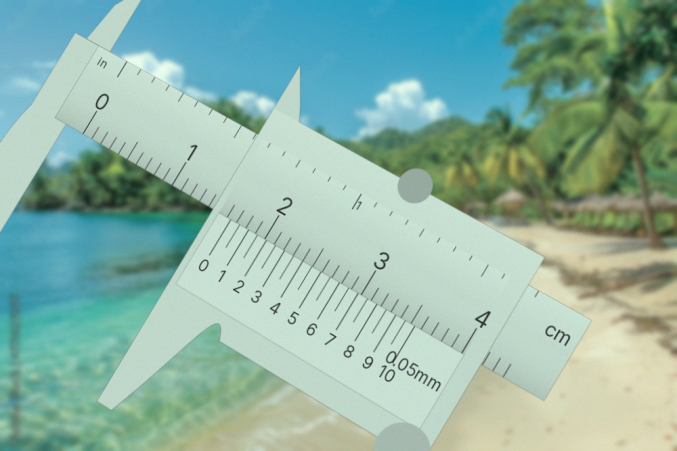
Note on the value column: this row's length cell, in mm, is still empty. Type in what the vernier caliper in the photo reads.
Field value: 16.4 mm
